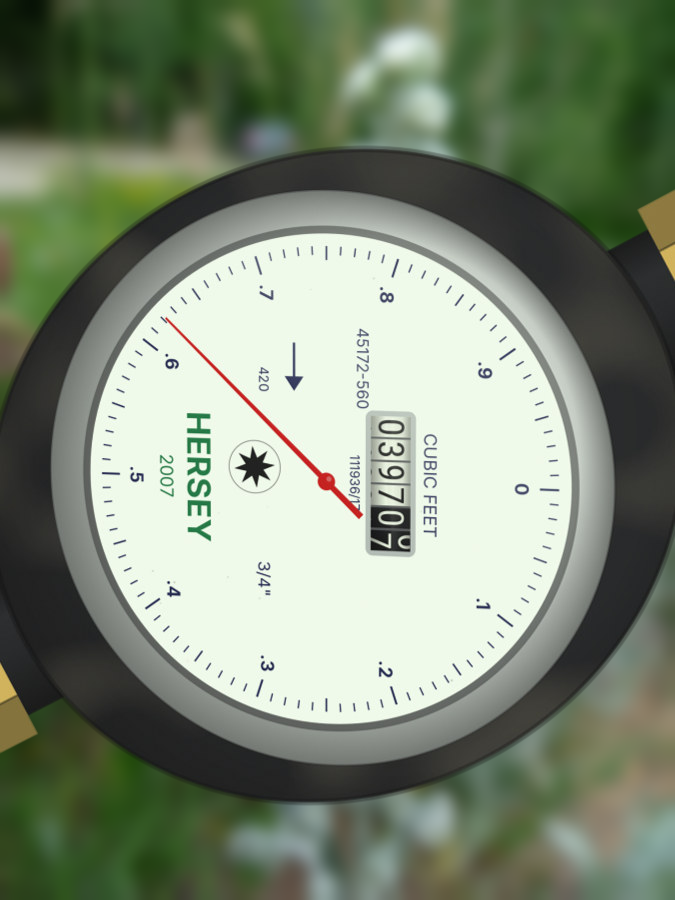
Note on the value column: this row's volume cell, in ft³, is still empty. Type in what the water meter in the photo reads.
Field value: 39706.62 ft³
